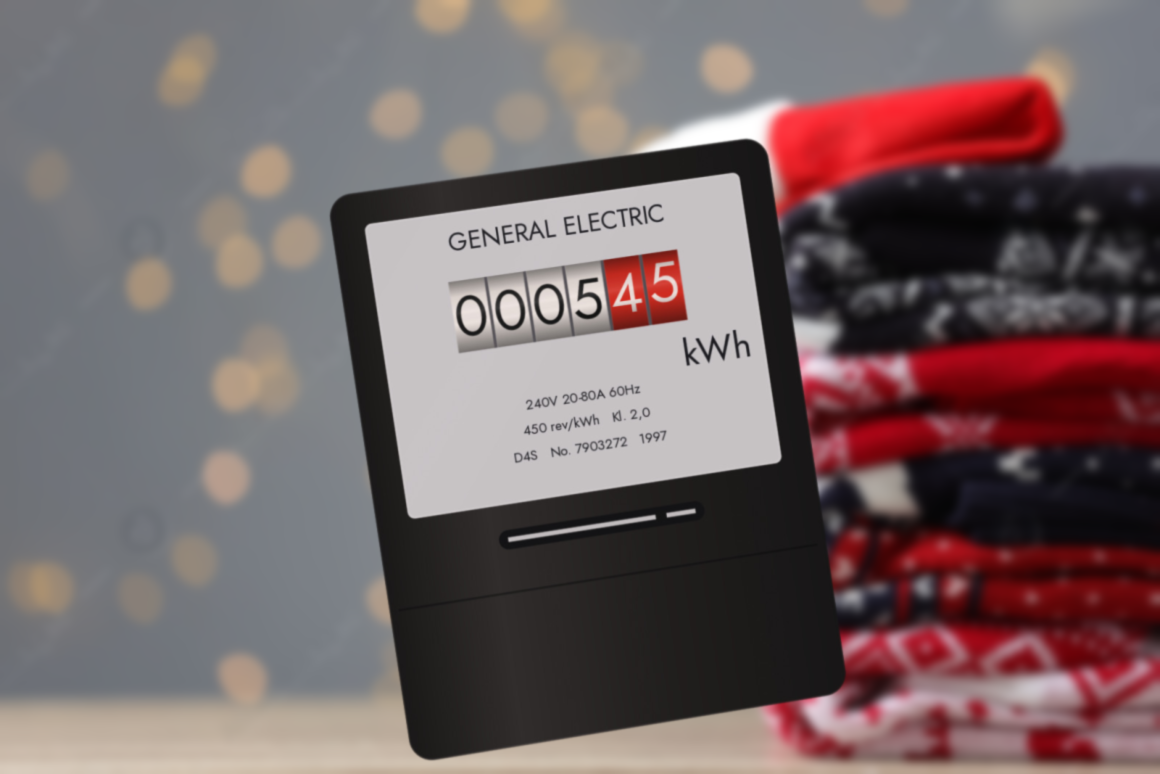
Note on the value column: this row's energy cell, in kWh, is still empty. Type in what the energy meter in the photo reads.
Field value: 5.45 kWh
